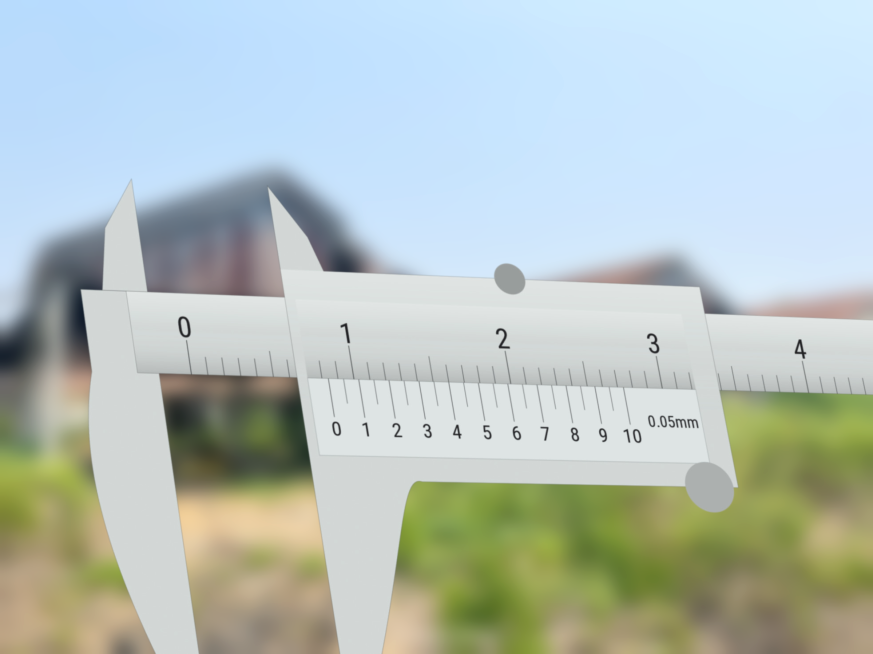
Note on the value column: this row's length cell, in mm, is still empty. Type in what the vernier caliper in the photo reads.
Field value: 8.4 mm
